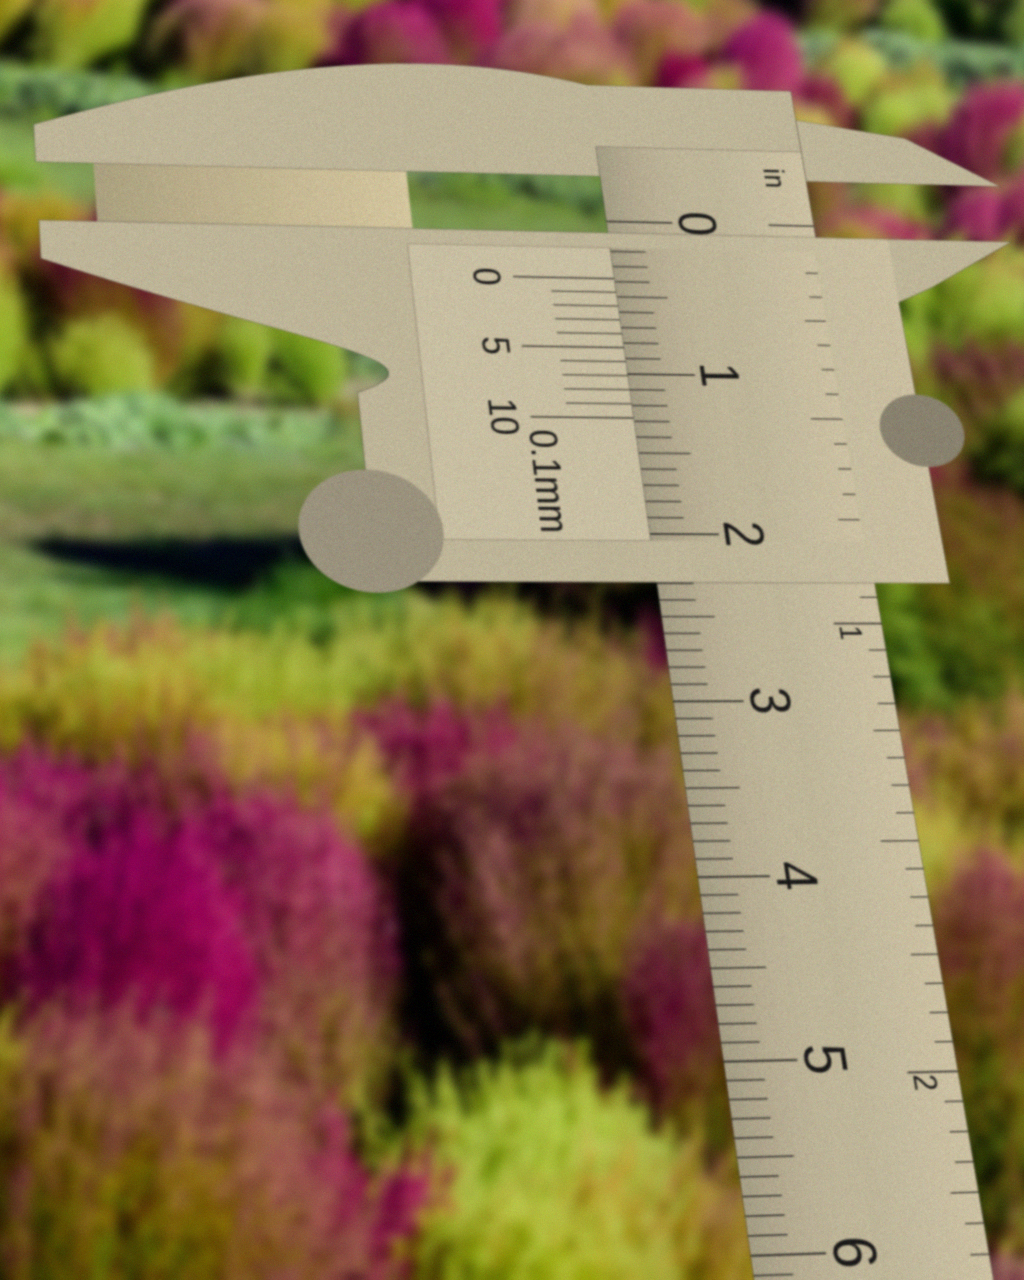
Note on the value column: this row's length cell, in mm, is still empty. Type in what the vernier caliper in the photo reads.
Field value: 3.8 mm
